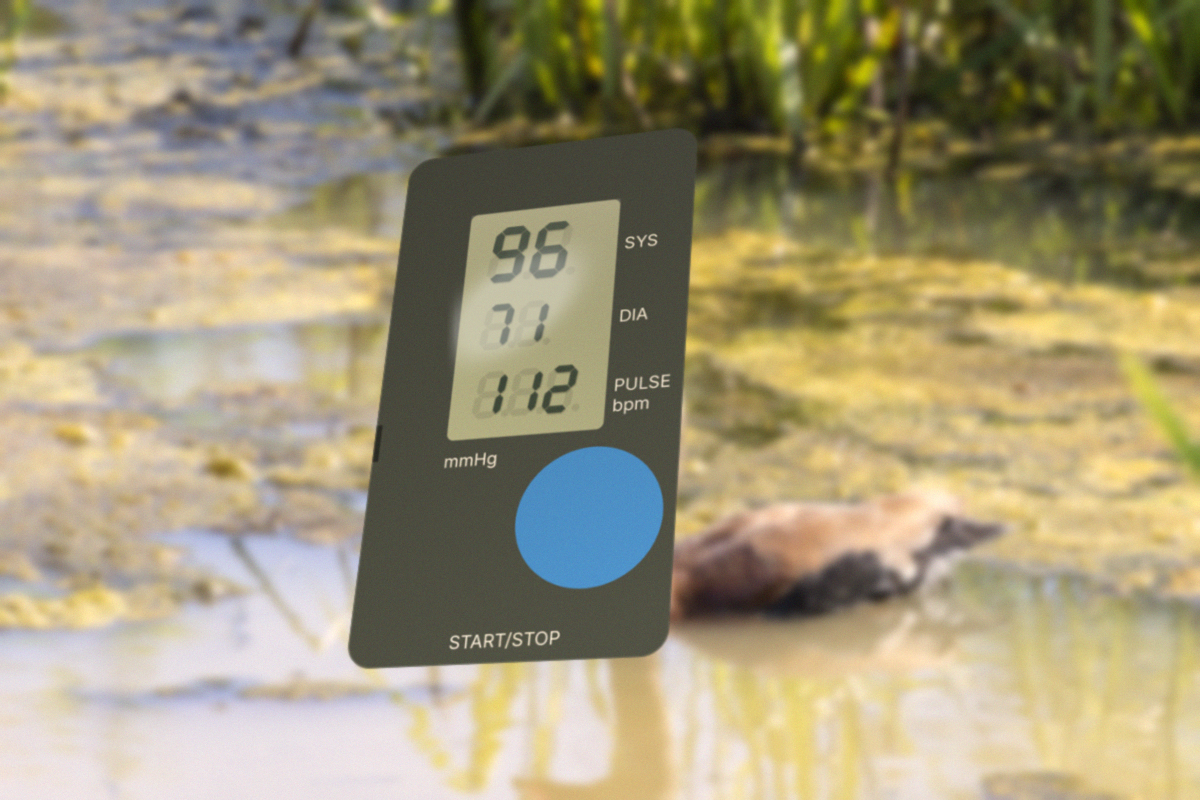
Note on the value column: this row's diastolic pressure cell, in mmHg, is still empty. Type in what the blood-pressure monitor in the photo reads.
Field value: 71 mmHg
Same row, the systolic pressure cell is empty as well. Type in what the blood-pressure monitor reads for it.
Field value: 96 mmHg
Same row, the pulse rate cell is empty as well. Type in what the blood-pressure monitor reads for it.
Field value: 112 bpm
